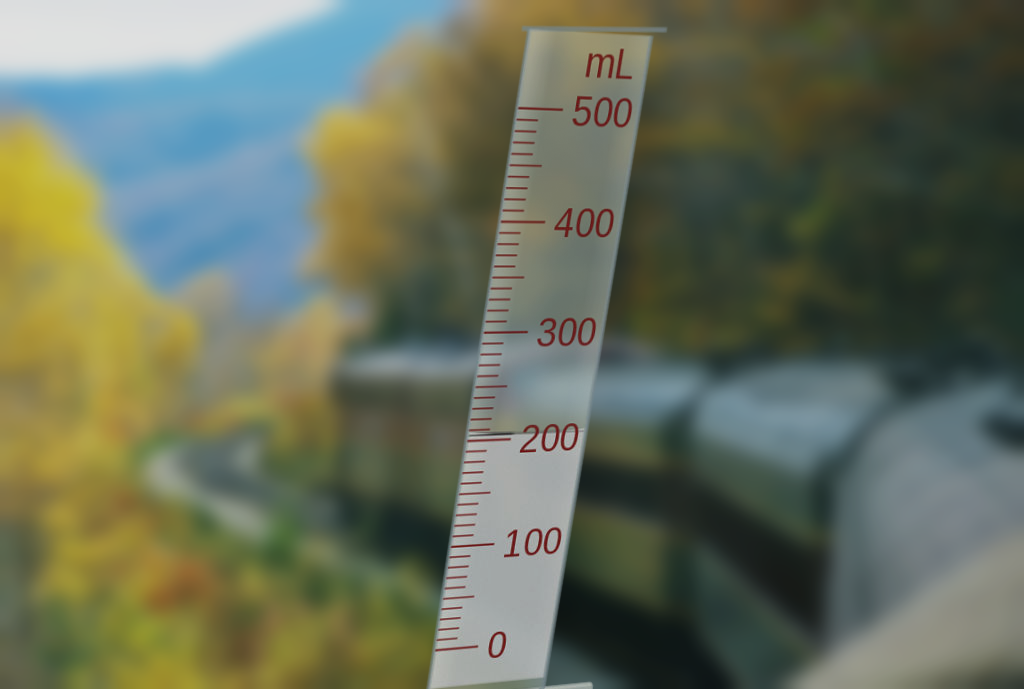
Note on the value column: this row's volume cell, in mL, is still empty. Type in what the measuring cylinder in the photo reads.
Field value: 205 mL
